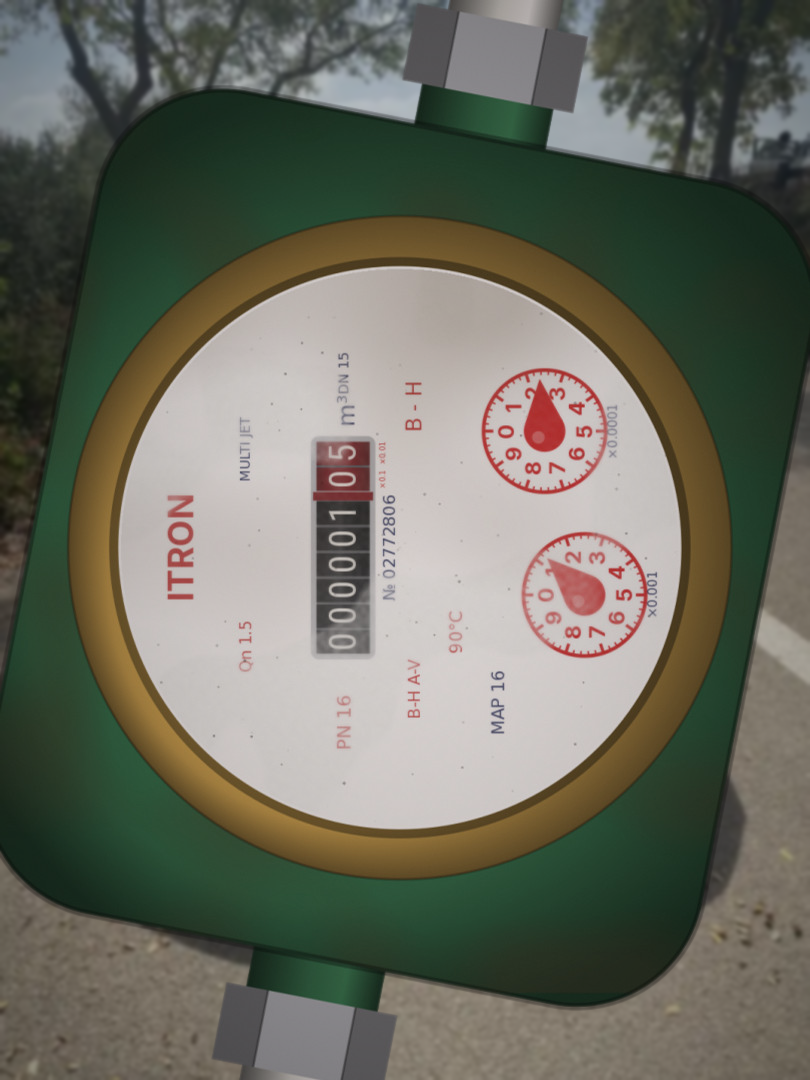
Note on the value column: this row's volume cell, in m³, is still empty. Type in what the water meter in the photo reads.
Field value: 1.0512 m³
